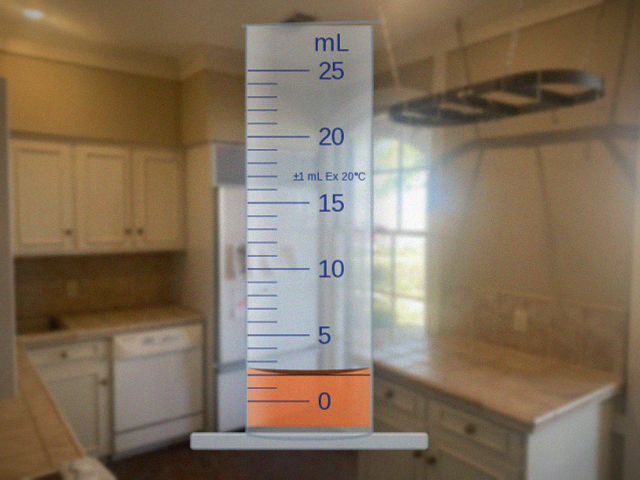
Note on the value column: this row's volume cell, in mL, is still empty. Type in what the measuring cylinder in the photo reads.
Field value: 2 mL
